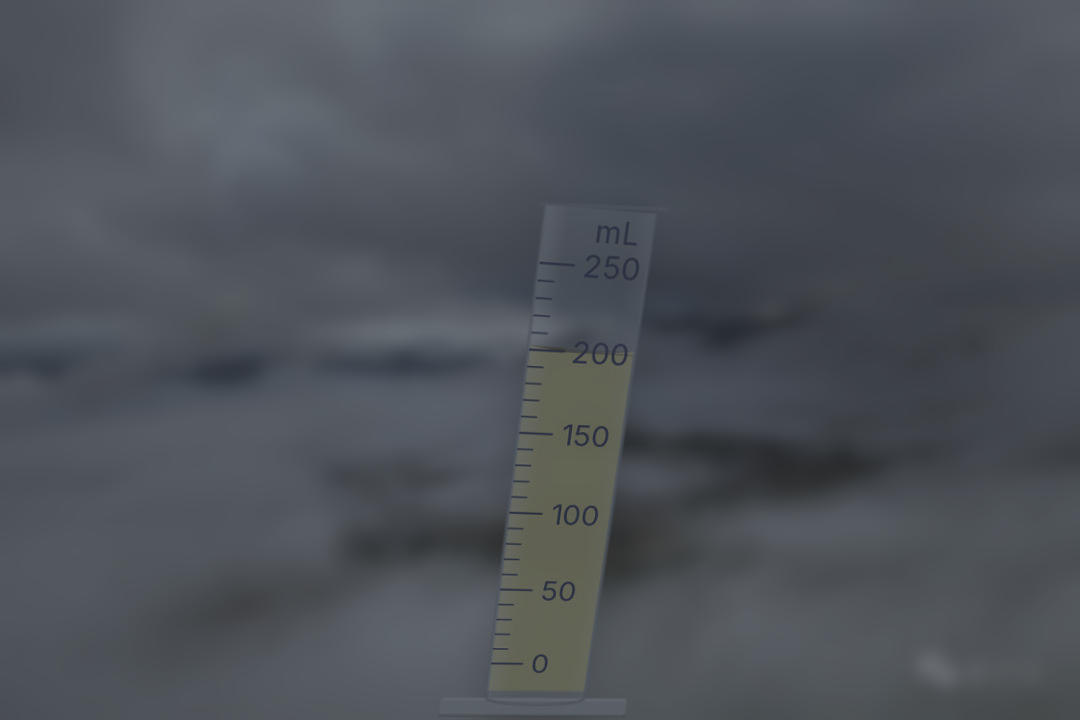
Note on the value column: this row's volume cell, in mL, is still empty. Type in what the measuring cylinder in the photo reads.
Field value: 200 mL
